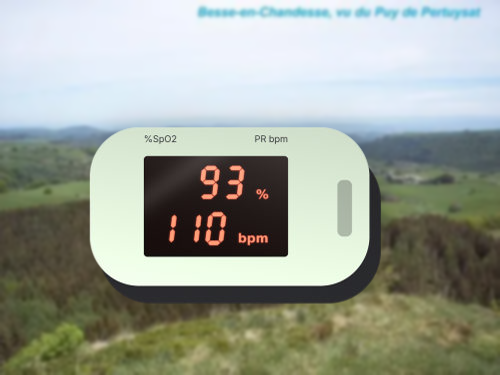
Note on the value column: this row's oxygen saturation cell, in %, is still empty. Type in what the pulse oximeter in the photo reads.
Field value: 93 %
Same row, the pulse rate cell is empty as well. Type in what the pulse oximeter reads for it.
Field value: 110 bpm
